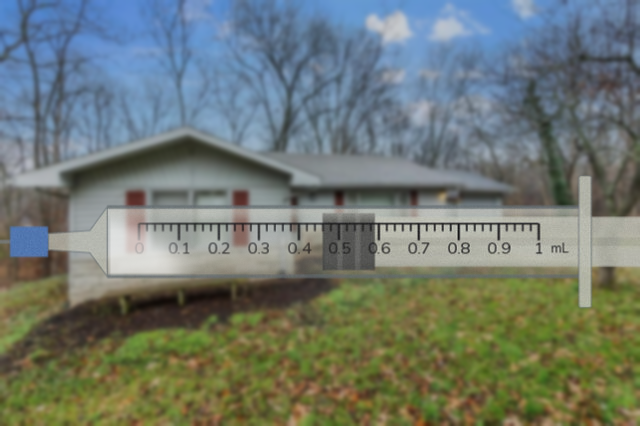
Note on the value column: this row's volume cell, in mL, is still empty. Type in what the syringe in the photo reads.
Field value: 0.46 mL
